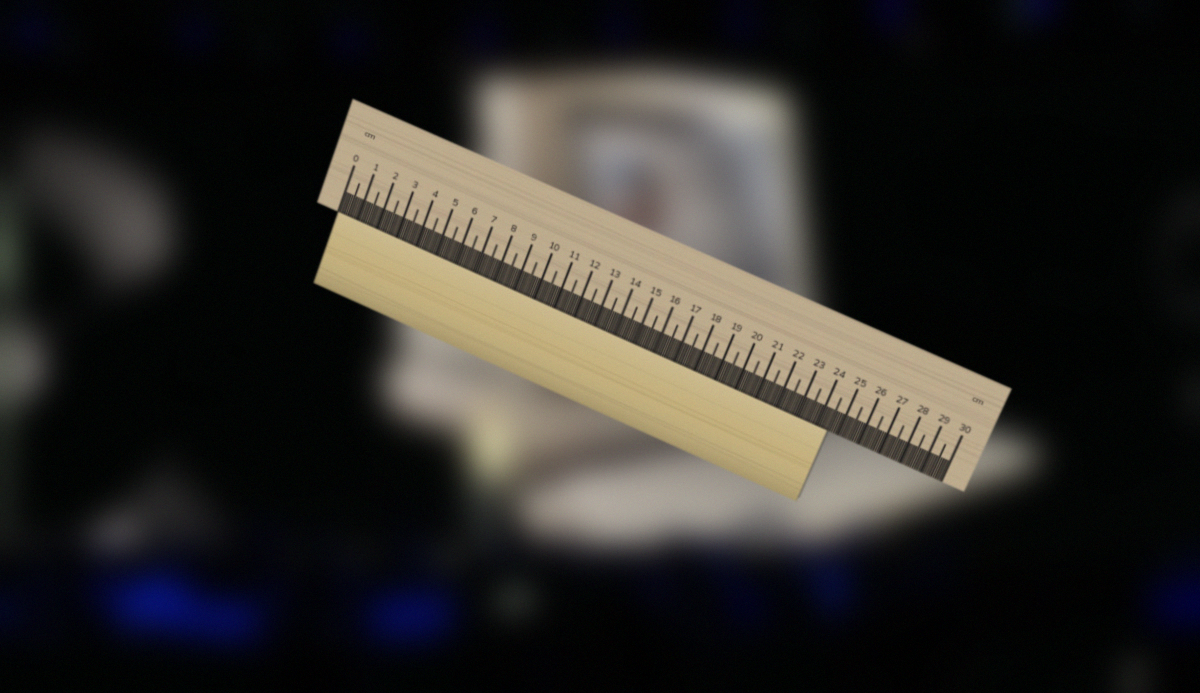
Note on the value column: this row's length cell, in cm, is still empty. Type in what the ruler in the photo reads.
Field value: 24.5 cm
